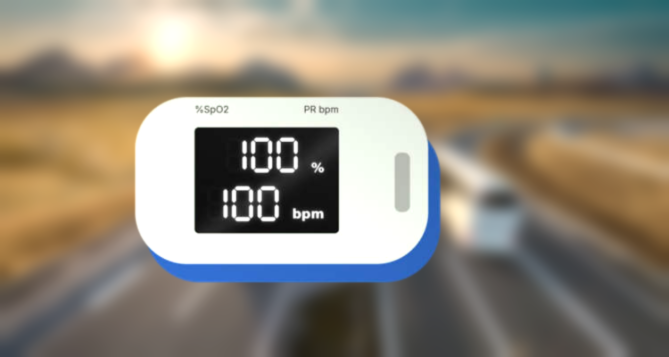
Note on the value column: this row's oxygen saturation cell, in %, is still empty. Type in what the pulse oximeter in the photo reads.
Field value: 100 %
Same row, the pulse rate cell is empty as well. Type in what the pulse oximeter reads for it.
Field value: 100 bpm
